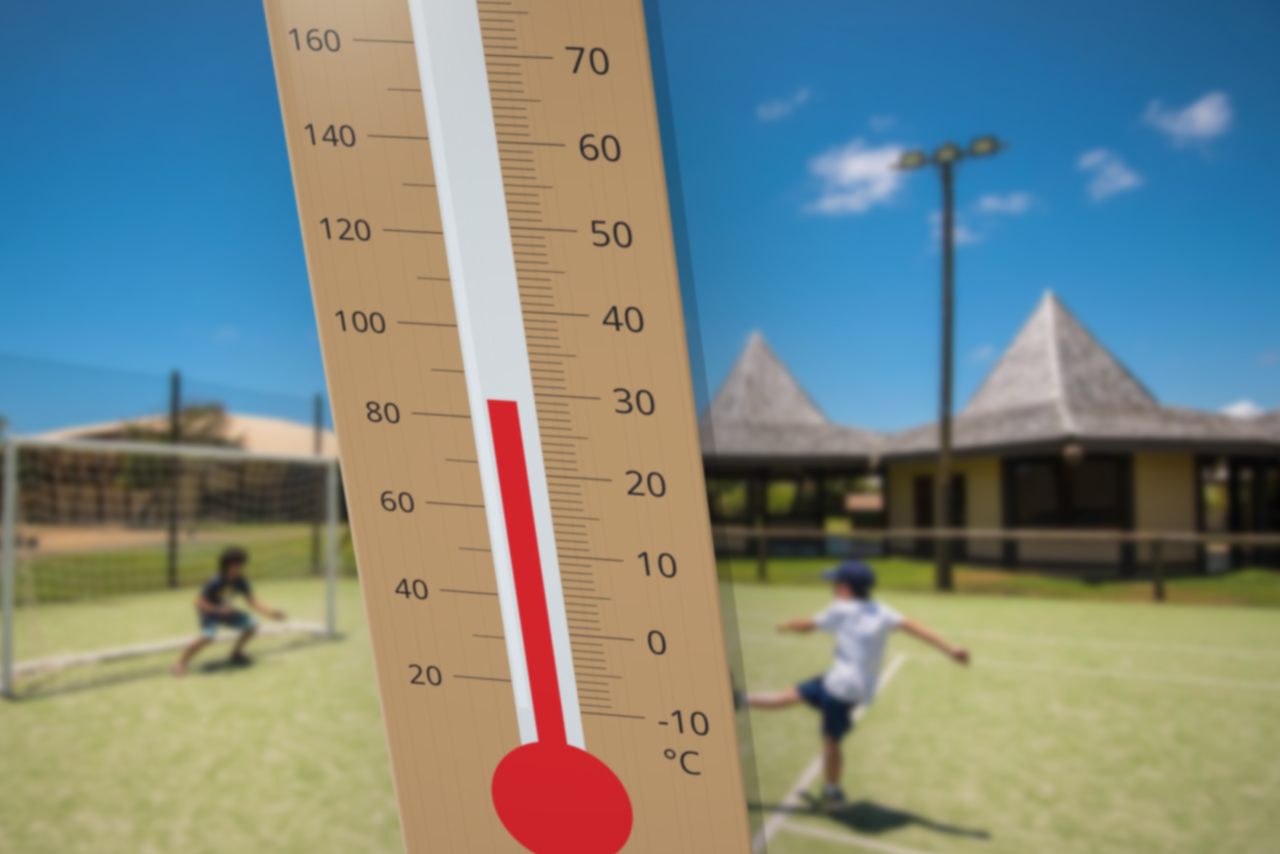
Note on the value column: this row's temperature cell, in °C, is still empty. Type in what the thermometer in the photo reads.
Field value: 29 °C
